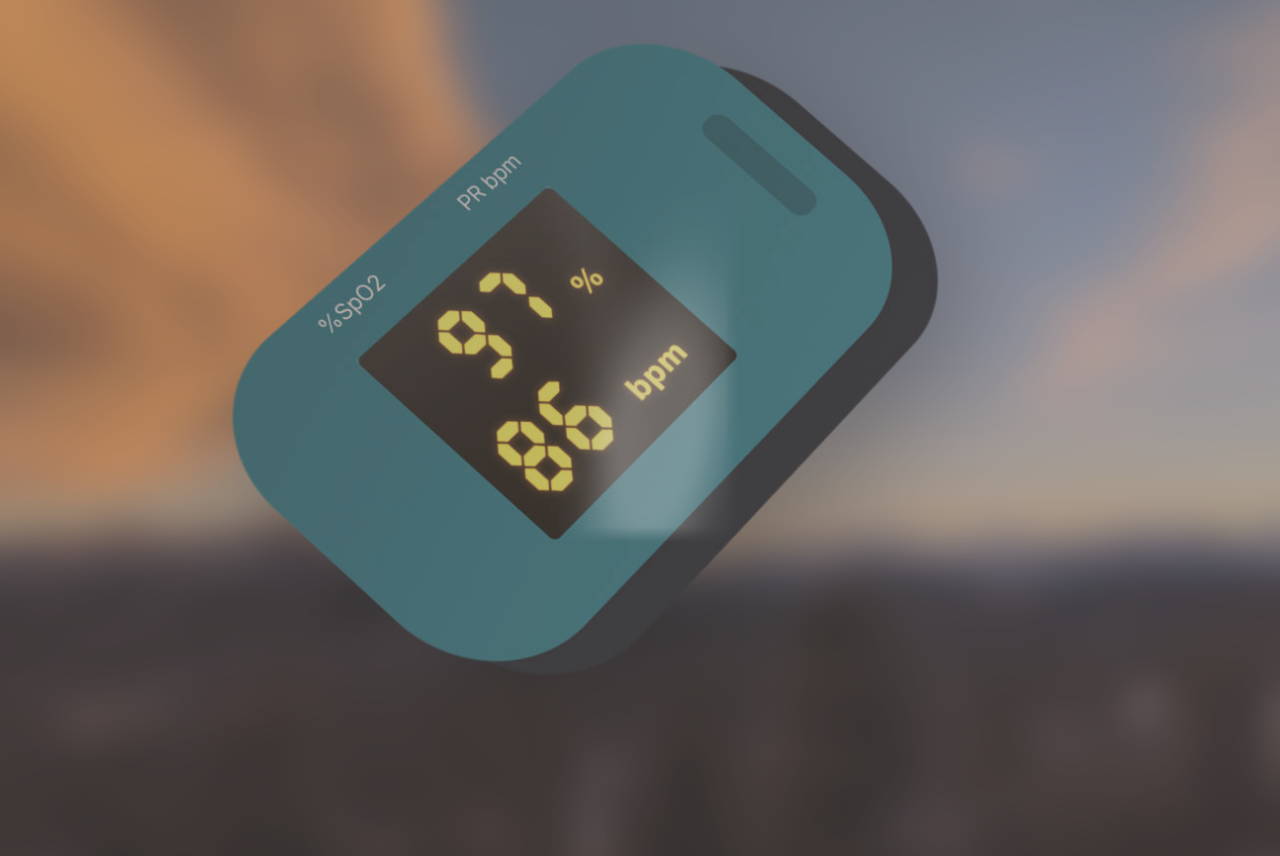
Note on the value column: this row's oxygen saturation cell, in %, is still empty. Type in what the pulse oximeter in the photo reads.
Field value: 97 %
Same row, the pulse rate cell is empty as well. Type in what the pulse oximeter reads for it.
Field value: 86 bpm
